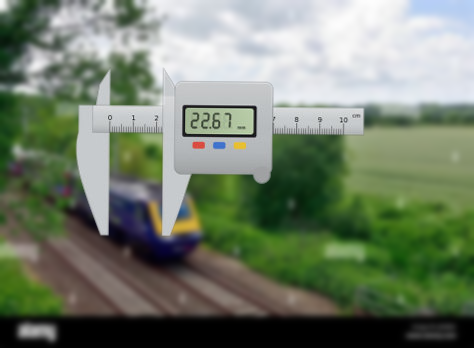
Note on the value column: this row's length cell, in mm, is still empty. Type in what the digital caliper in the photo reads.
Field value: 22.67 mm
